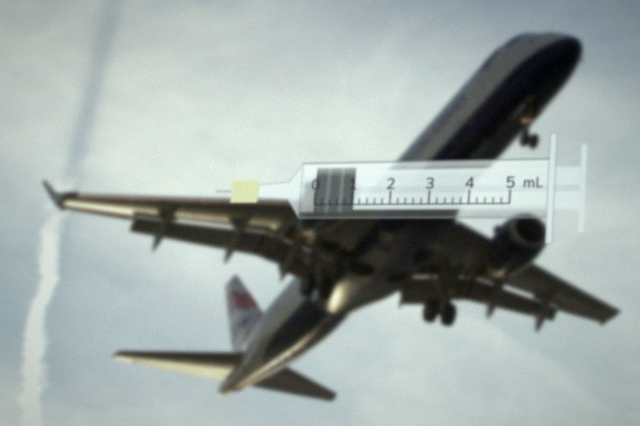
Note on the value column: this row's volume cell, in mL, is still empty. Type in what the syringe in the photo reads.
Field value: 0 mL
